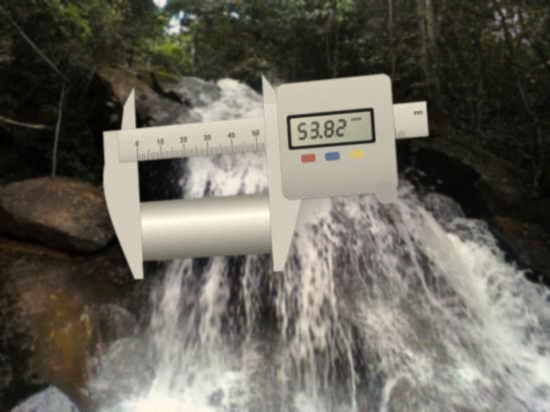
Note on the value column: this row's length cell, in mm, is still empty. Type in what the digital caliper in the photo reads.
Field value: 53.82 mm
